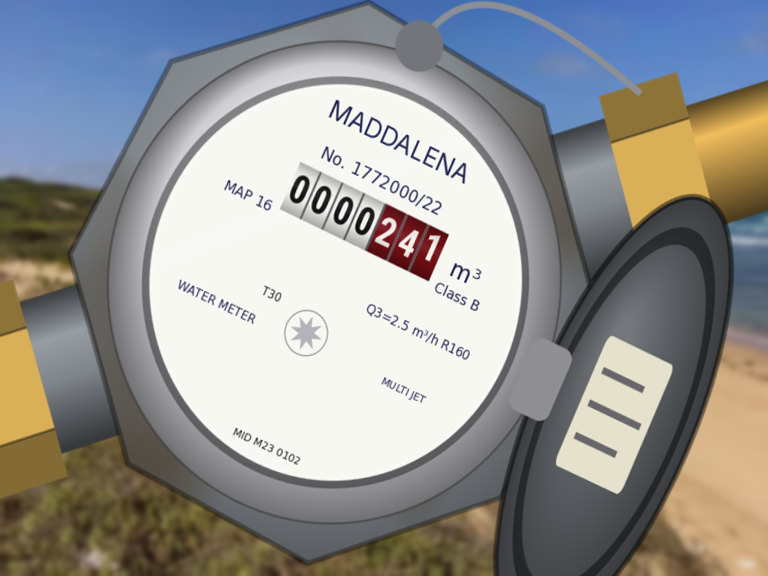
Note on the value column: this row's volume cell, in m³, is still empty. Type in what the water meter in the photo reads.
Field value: 0.241 m³
